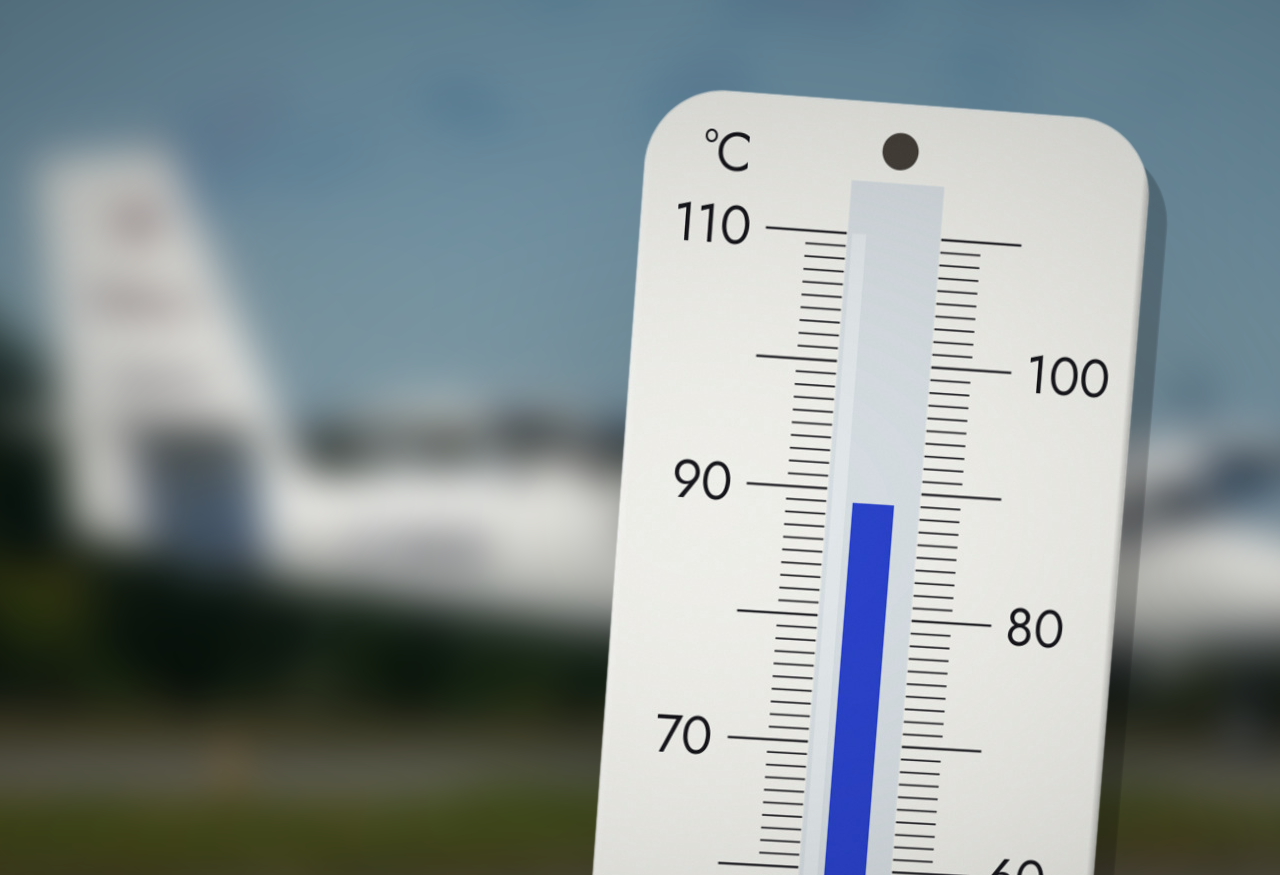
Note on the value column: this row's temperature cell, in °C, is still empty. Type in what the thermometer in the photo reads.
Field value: 89 °C
